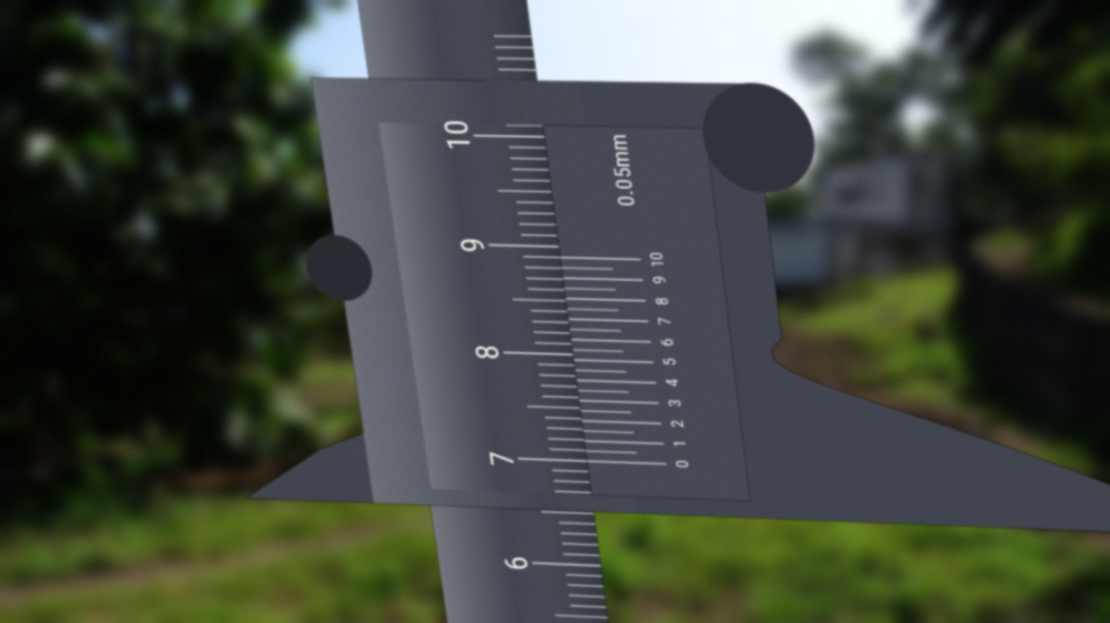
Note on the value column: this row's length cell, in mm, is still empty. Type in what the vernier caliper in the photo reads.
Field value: 70.0 mm
